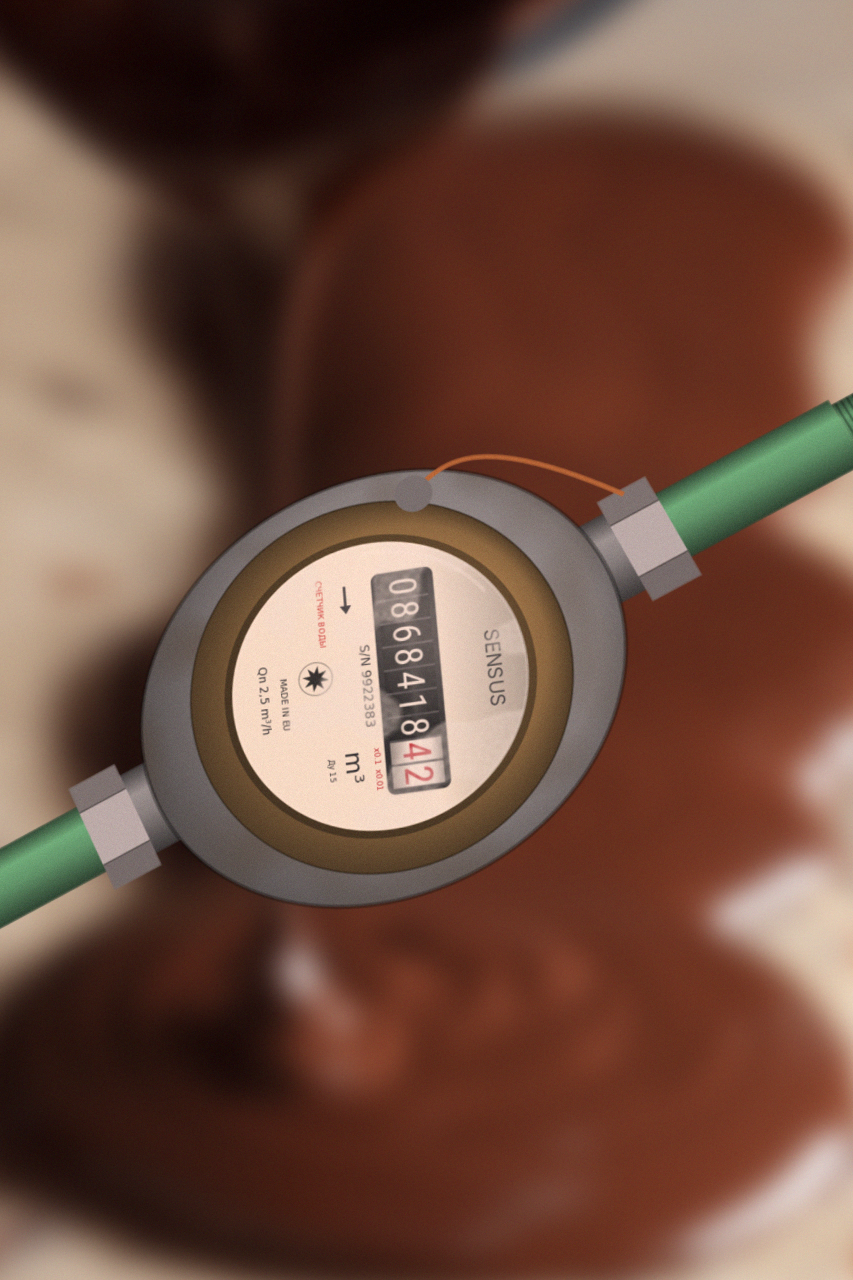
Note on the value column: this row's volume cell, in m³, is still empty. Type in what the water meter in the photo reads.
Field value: 868418.42 m³
